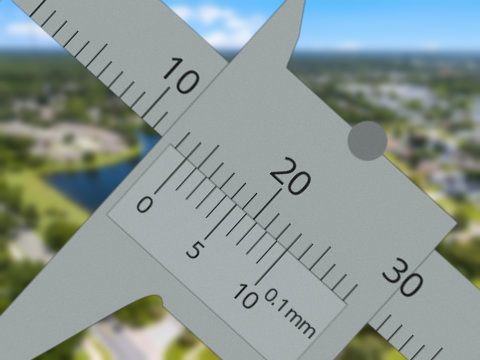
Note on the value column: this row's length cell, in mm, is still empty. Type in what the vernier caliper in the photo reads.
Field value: 14.0 mm
